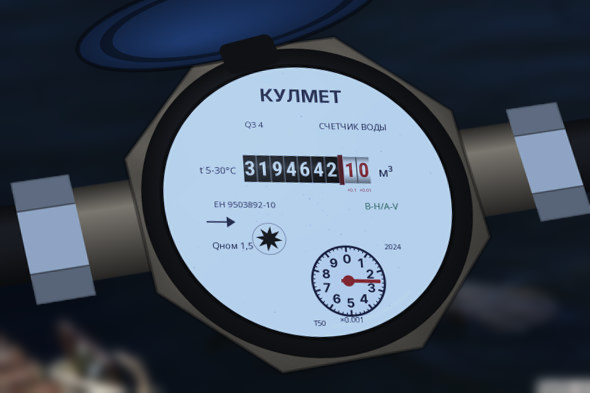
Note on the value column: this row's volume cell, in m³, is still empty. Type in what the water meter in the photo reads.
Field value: 3194642.102 m³
